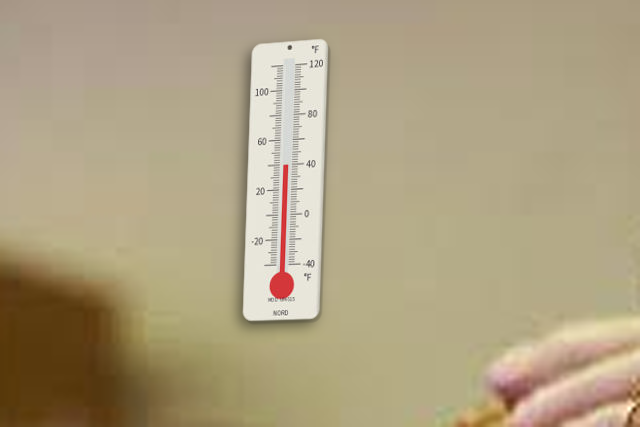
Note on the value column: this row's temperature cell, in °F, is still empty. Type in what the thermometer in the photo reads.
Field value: 40 °F
